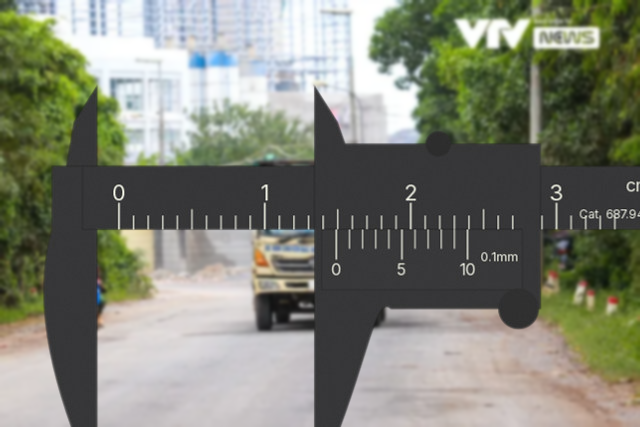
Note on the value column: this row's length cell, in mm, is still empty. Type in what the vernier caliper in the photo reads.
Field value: 14.9 mm
